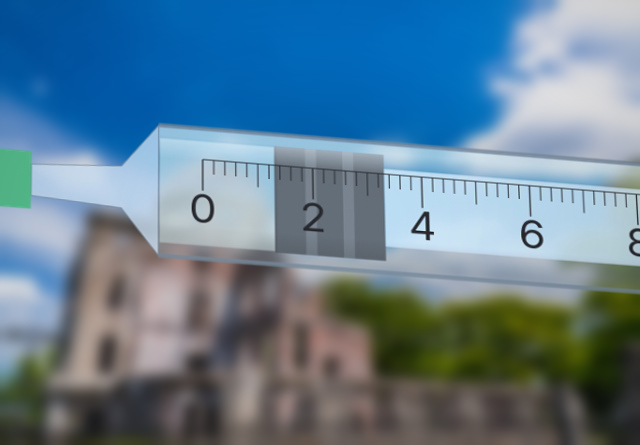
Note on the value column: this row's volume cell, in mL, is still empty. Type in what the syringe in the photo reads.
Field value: 1.3 mL
